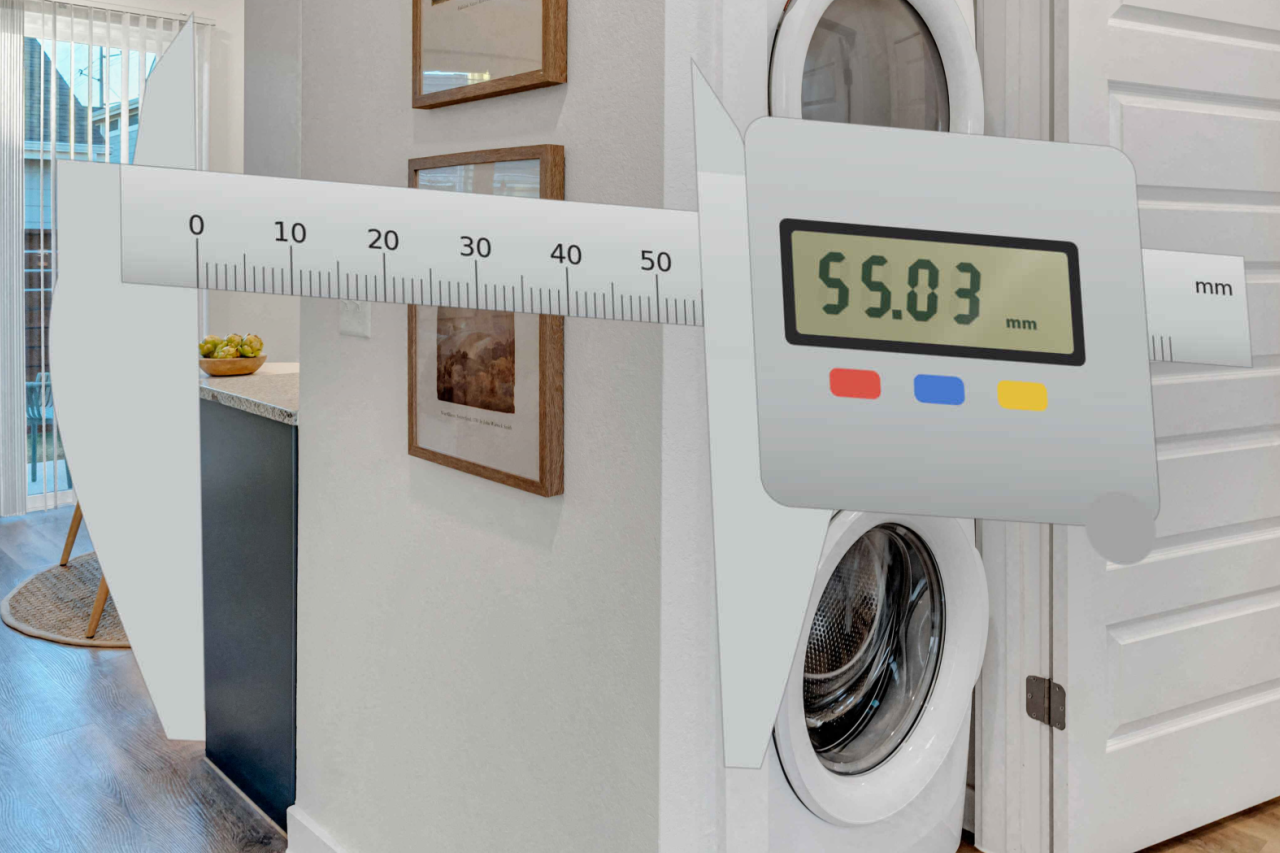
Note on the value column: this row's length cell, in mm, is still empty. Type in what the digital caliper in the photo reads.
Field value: 55.03 mm
